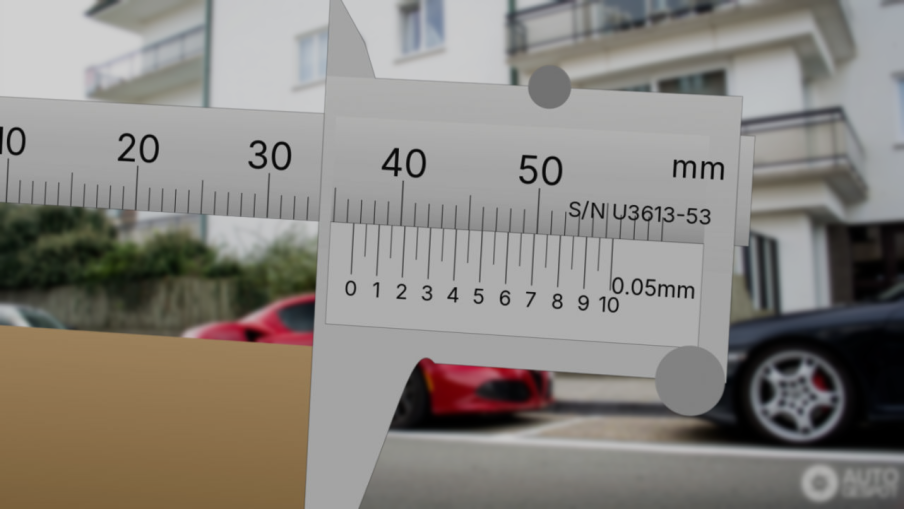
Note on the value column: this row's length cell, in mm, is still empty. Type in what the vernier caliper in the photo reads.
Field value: 36.5 mm
